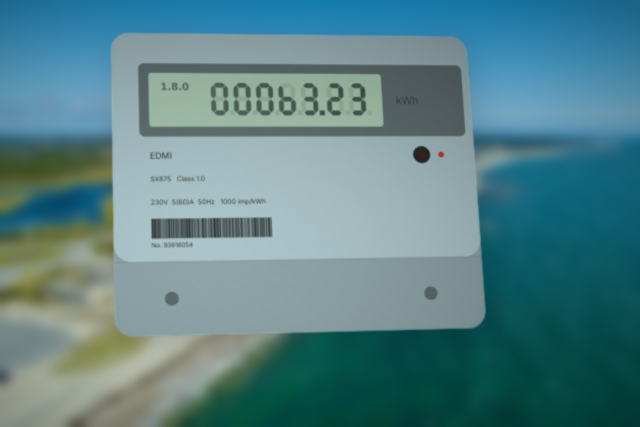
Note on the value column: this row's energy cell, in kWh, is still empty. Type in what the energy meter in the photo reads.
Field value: 63.23 kWh
